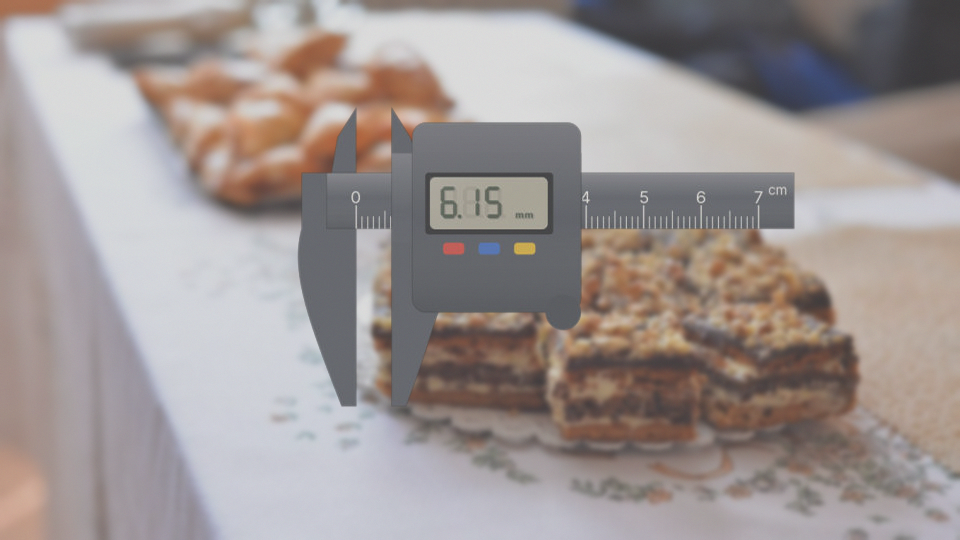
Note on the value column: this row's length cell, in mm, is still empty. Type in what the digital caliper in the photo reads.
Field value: 6.15 mm
